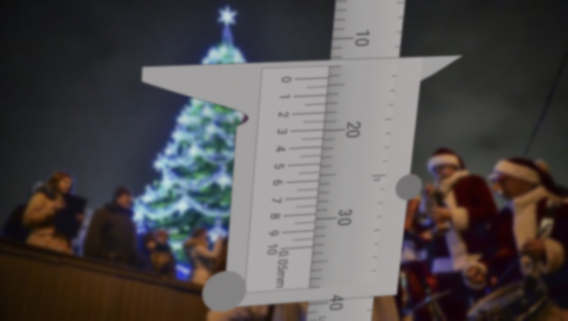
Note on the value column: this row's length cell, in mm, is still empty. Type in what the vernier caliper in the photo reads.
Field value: 14.2 mm
